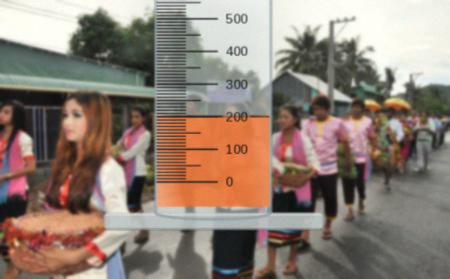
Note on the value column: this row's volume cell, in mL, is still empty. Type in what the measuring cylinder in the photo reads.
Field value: 200 mL
